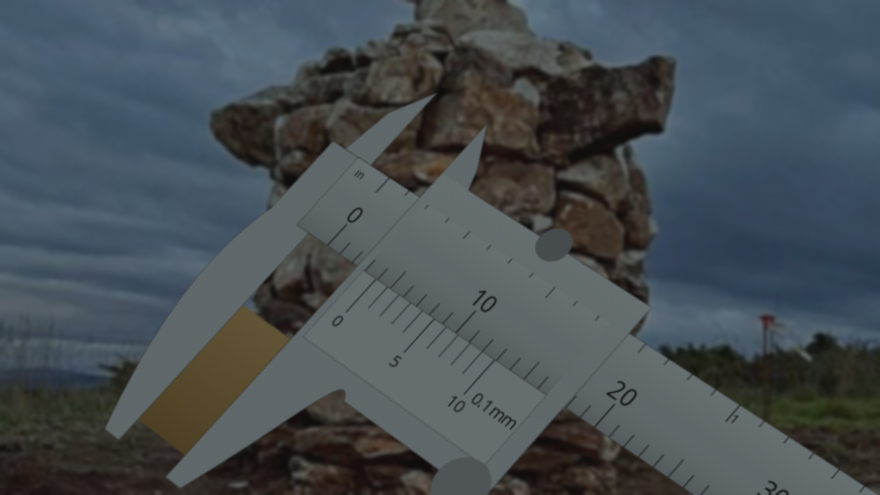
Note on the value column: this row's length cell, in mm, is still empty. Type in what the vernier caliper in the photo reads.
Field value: 3.9 mm
